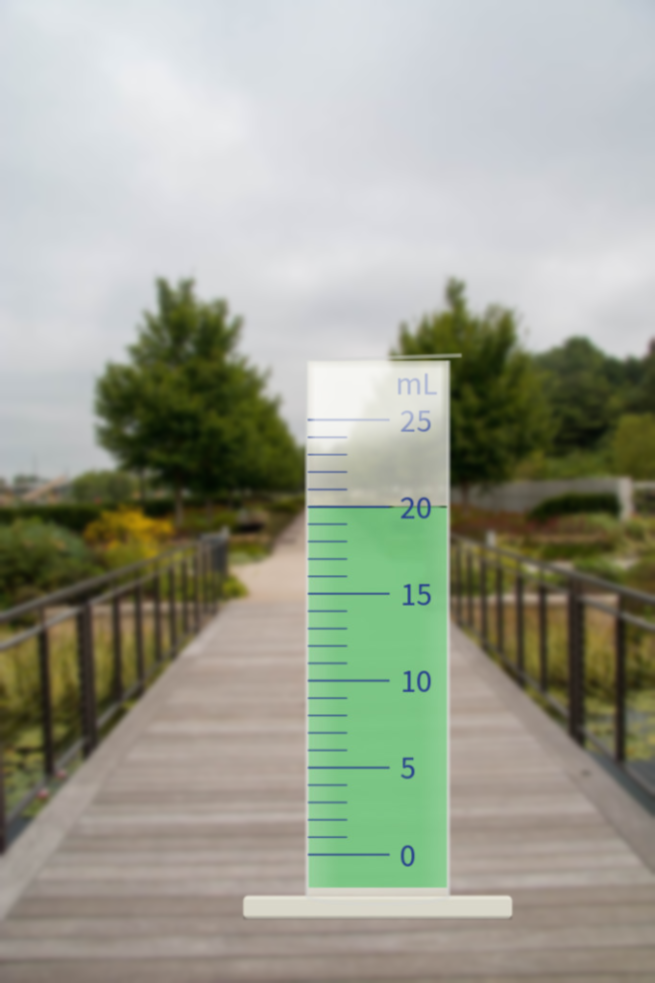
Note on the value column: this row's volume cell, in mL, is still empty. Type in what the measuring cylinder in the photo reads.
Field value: 20 mL
